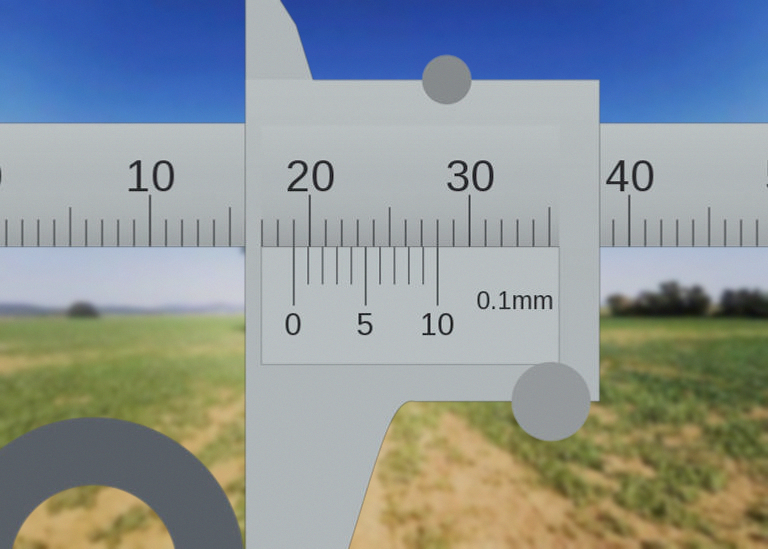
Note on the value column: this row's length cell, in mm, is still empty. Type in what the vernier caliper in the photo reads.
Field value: 19.0 mm
